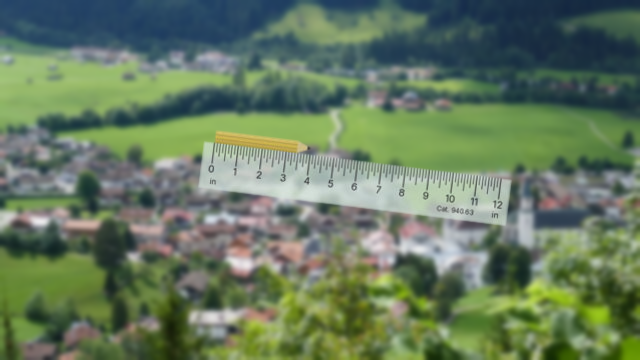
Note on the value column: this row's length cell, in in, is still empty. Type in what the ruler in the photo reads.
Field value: 4 in
